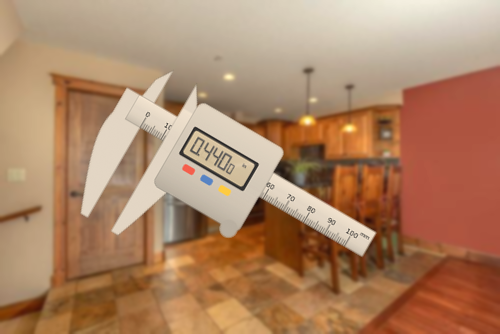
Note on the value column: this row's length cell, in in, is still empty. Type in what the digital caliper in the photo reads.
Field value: 0.4400 in
